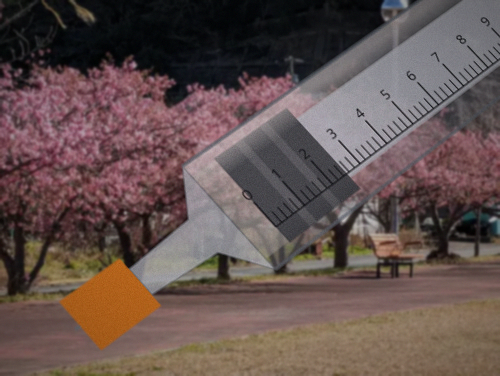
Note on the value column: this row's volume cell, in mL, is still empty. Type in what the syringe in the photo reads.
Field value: 0 mL
